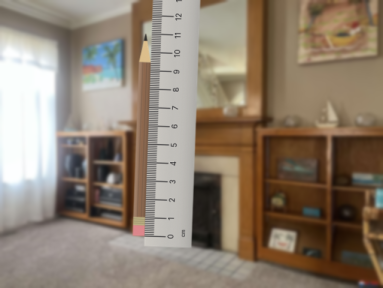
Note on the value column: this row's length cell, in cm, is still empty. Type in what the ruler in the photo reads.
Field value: 11 cm
